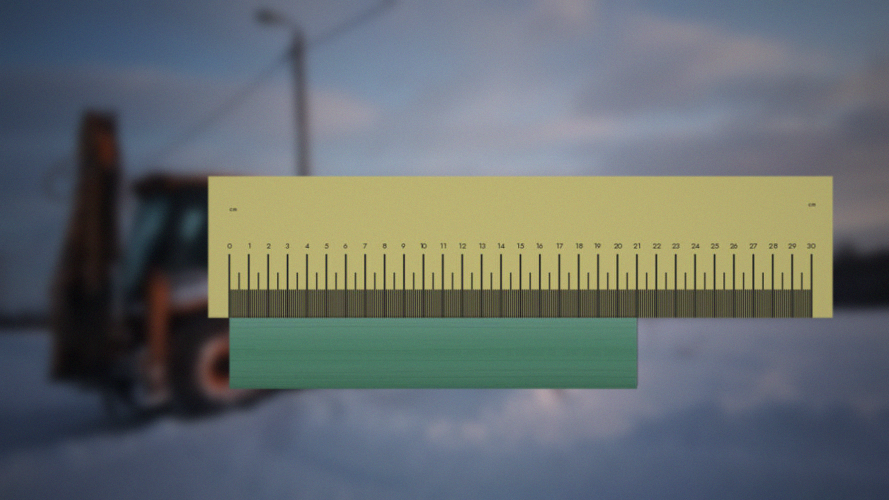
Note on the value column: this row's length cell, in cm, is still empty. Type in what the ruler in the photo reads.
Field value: 21 cm
